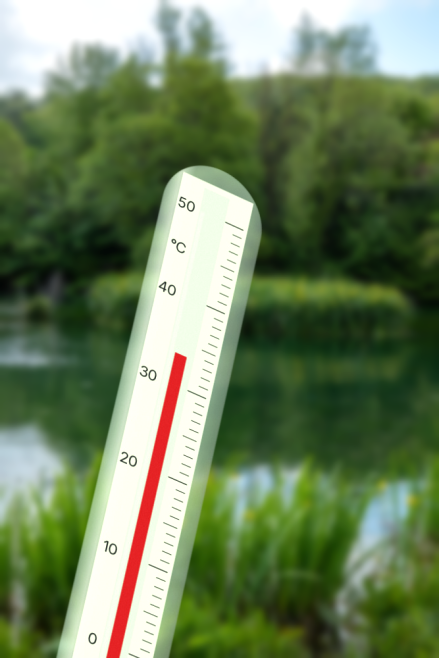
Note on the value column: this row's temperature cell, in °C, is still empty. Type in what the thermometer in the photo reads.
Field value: 33.5 °C
